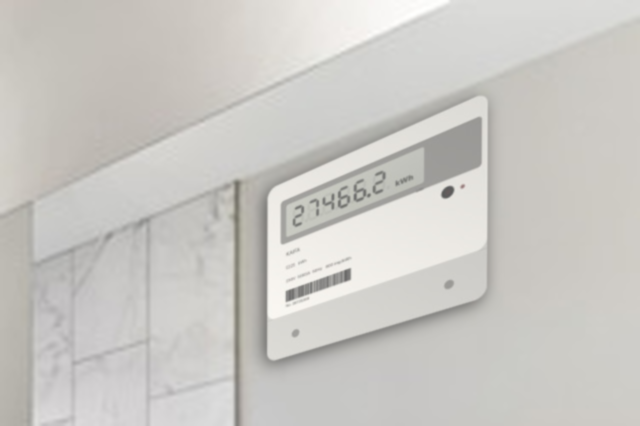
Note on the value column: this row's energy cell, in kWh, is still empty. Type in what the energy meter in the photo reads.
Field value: 27466.2 kWh
